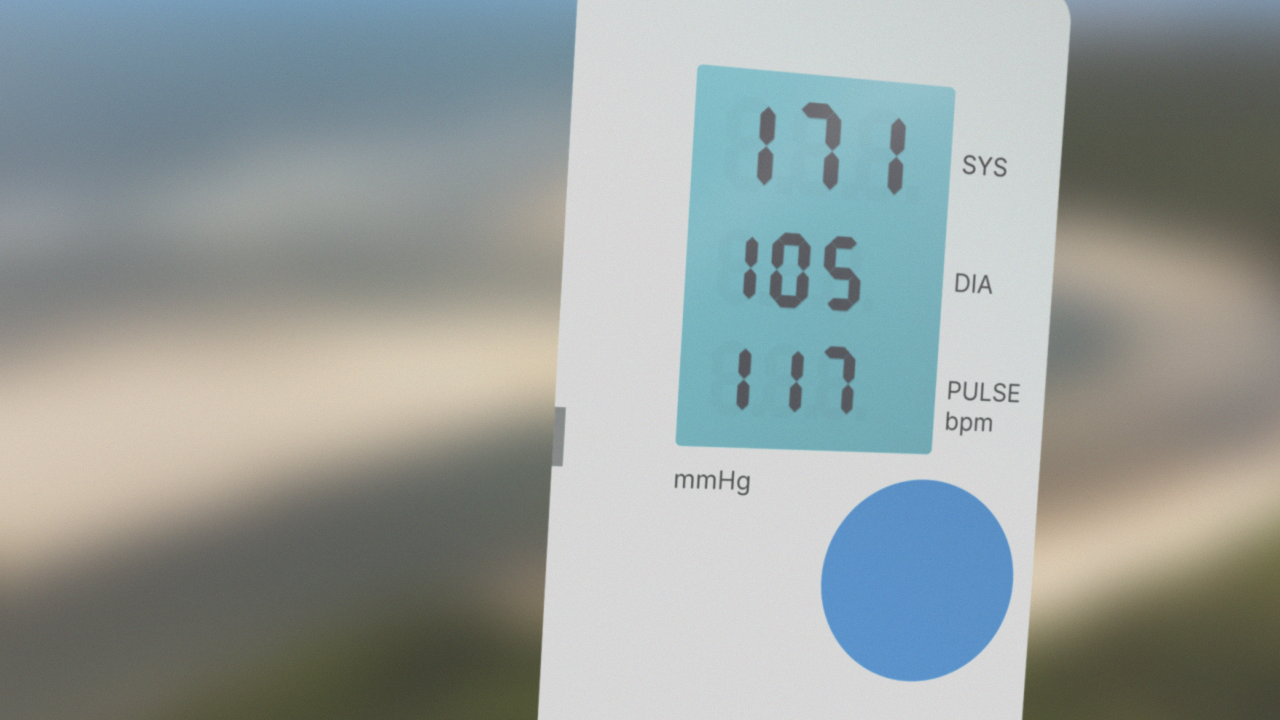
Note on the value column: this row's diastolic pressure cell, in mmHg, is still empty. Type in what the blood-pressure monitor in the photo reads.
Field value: 105 mmHg
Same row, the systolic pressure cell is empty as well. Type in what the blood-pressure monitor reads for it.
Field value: 171 mmHg
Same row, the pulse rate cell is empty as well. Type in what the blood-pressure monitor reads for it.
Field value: 117 bpm
